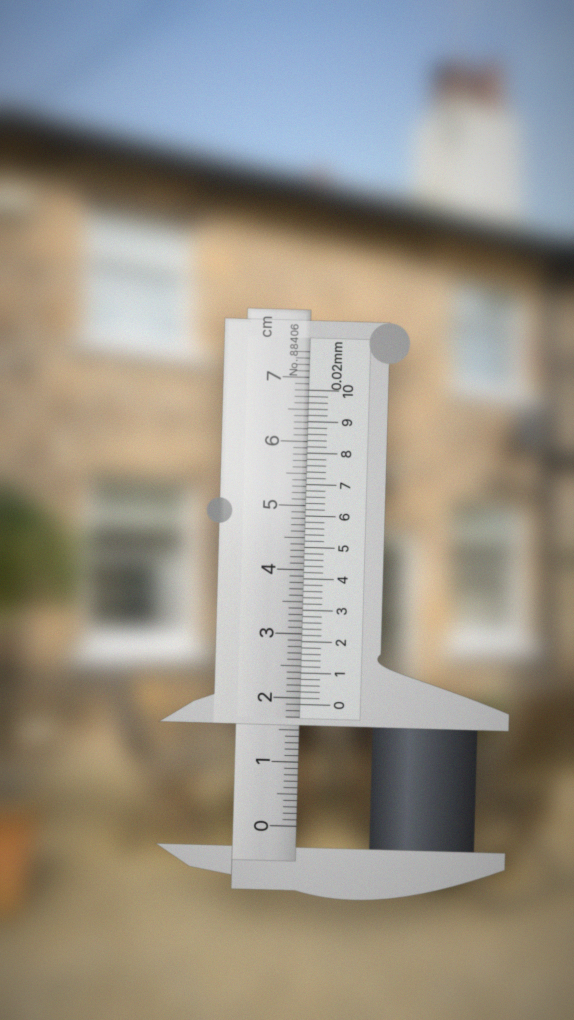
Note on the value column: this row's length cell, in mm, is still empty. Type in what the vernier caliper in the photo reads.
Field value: 19.0 mm
